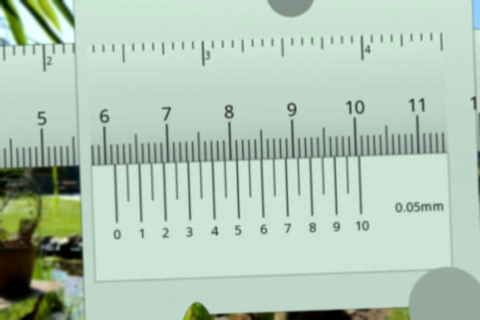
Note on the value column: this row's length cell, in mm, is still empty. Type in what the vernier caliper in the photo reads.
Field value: 61.5 mm
